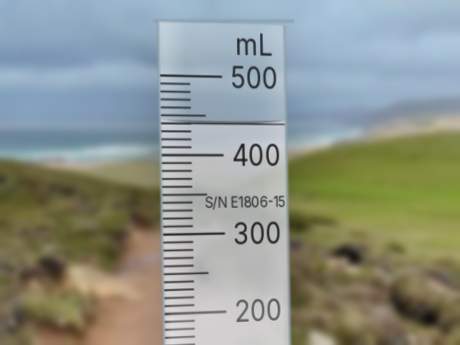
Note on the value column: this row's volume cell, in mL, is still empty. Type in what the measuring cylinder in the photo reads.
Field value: 440 mL
